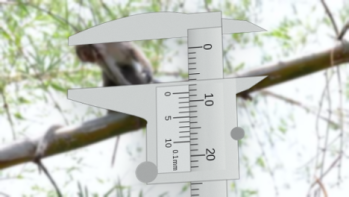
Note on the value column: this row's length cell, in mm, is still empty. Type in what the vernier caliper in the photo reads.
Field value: 8.4 mm
